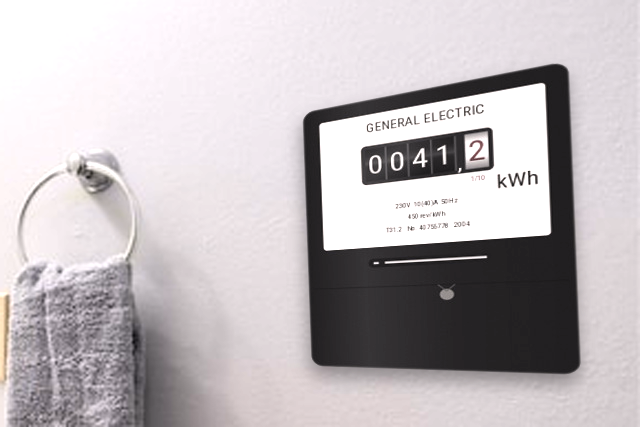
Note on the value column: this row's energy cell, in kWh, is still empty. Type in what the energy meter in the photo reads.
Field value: 41.2 kWh
